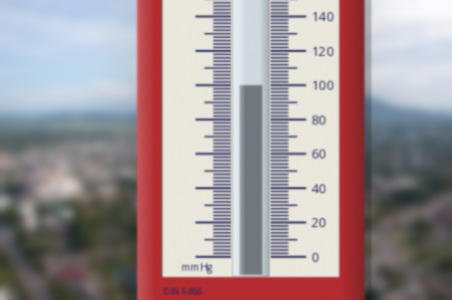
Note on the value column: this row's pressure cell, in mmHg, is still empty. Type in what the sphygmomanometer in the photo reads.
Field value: 100 mmHg
